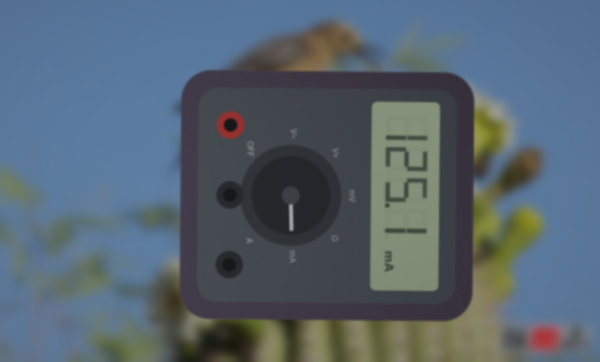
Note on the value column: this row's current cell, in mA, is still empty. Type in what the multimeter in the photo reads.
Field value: 125.1 mA
